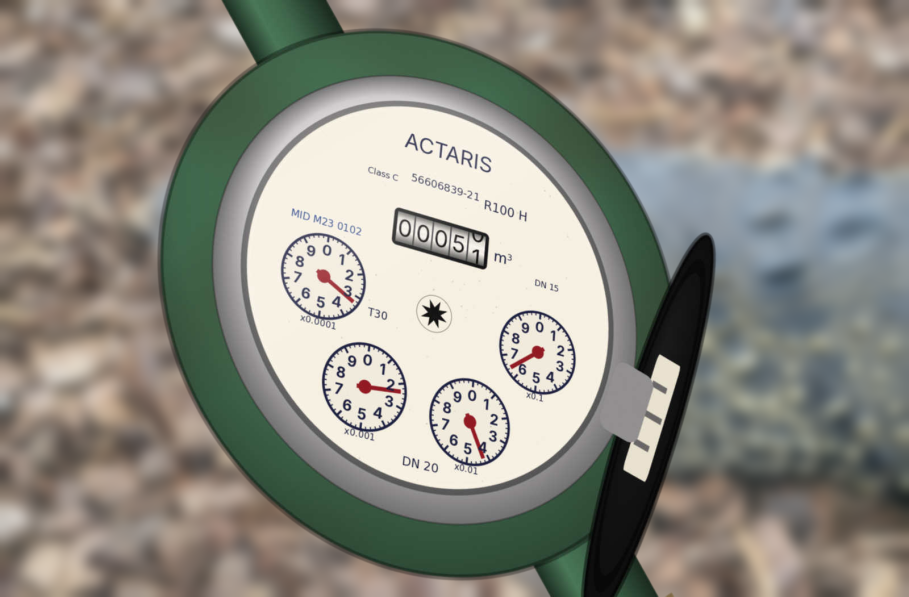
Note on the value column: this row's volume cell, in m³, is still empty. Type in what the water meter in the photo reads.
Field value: 50.6423 m³
